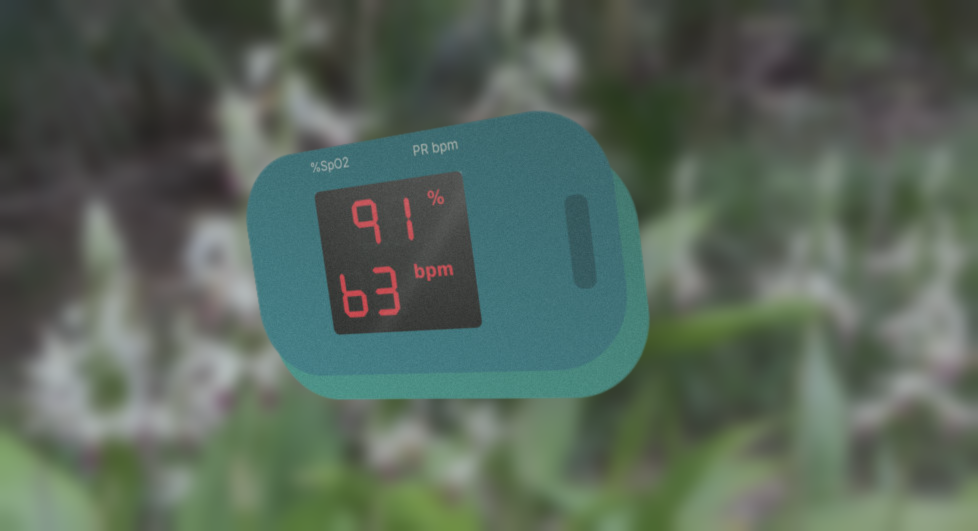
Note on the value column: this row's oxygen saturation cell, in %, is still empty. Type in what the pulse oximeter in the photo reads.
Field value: 91 %
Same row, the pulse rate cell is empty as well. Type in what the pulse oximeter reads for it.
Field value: 63 bpm
